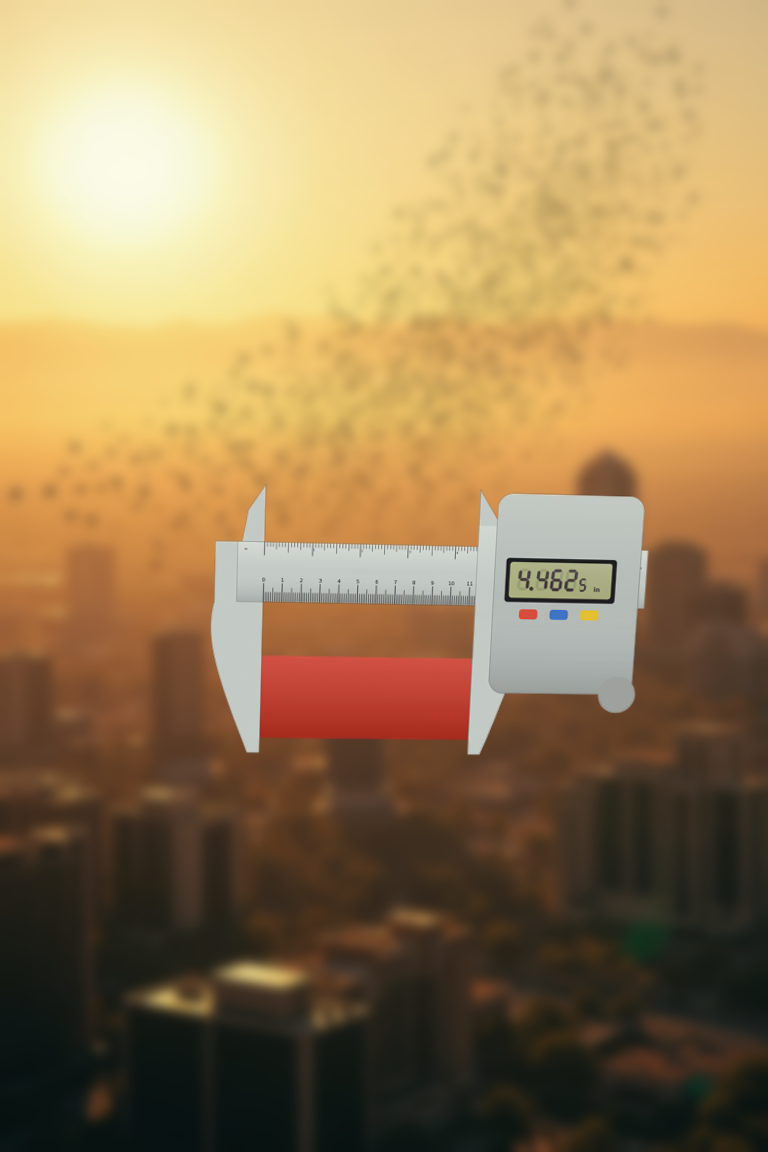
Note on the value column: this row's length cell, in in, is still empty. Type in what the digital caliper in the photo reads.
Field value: 4.4625 in
